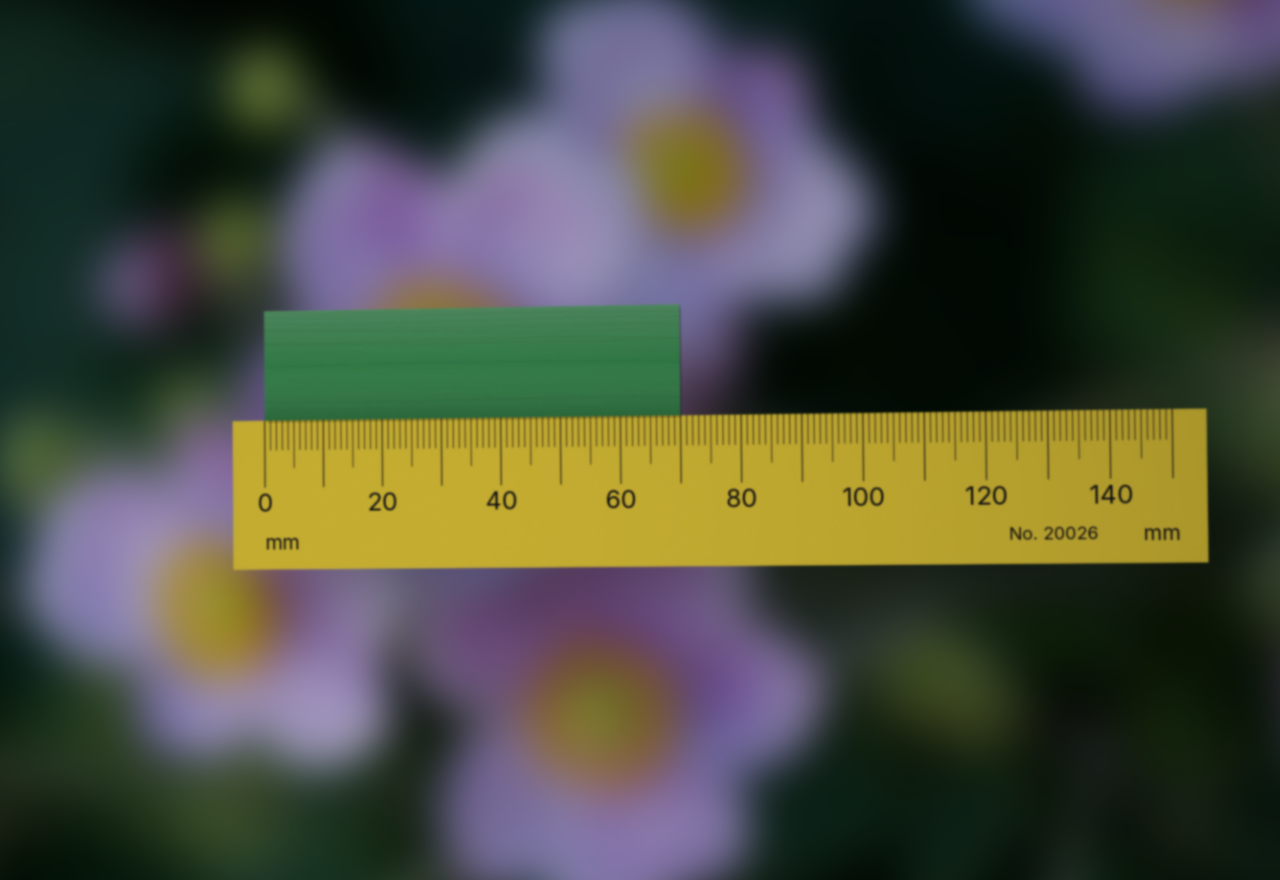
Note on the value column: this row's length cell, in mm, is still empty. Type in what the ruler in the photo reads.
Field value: 70 mm
